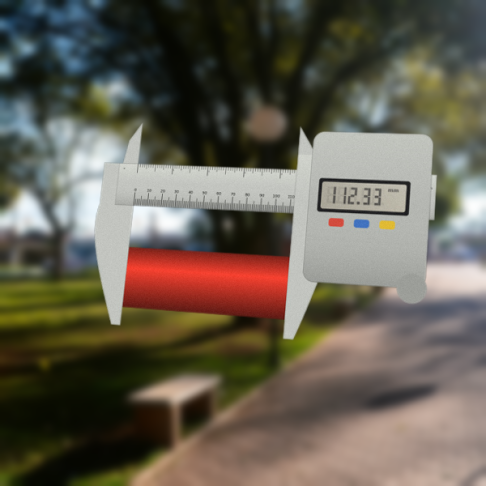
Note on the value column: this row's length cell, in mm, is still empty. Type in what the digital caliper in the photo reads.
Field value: 112.33 mm
